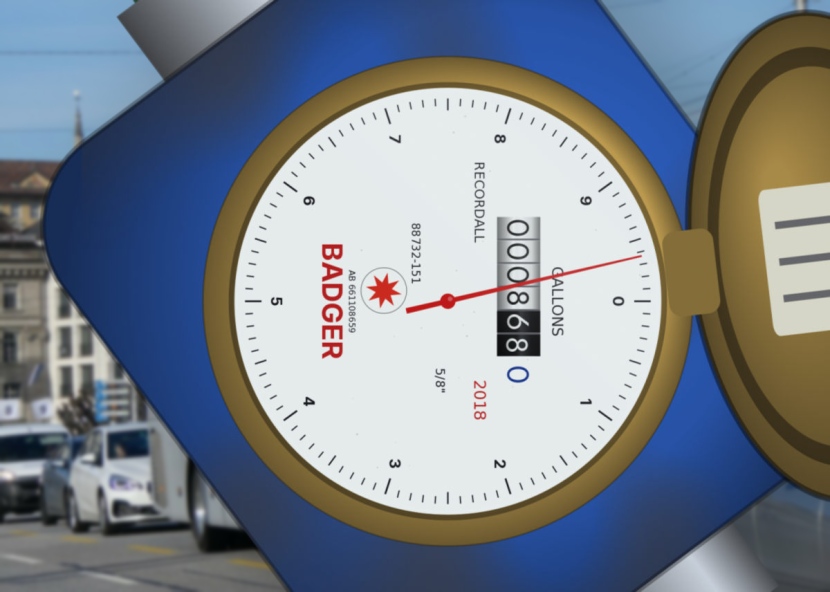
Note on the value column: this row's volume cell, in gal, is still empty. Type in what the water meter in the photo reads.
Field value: 8679.6 gal
